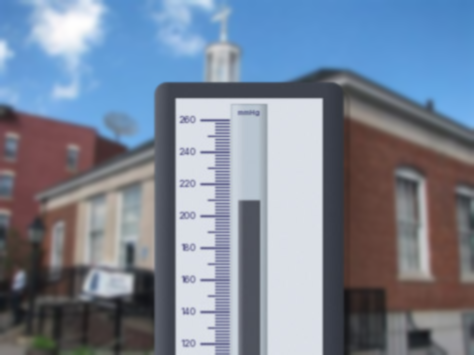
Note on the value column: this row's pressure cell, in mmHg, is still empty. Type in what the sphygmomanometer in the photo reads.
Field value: 210 mmHg
